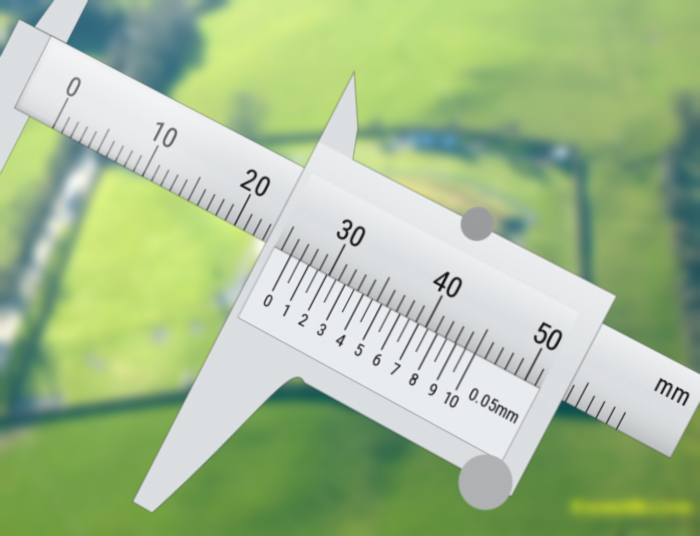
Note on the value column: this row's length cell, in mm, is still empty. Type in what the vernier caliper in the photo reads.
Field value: 26.0 mm
